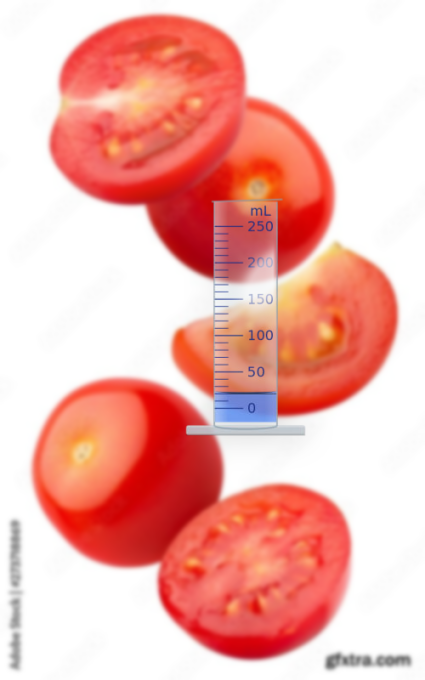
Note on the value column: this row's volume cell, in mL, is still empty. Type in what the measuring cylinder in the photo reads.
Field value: 20 mL
